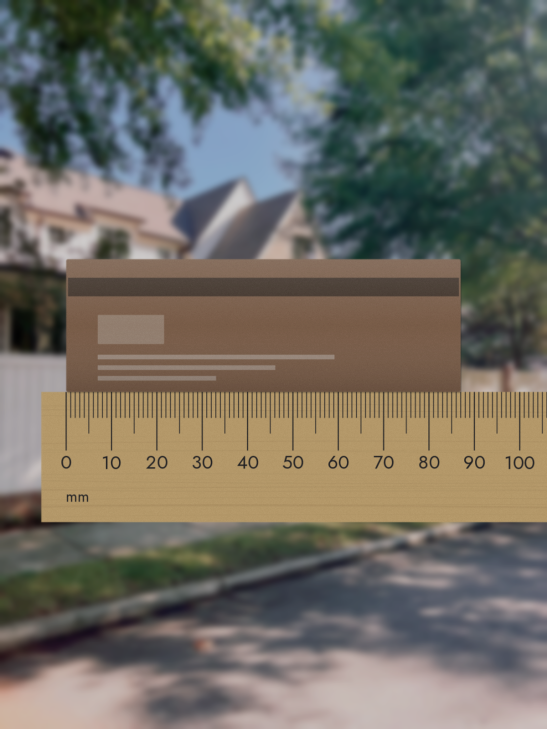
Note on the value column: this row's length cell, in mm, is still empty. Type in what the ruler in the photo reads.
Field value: 87 mm
